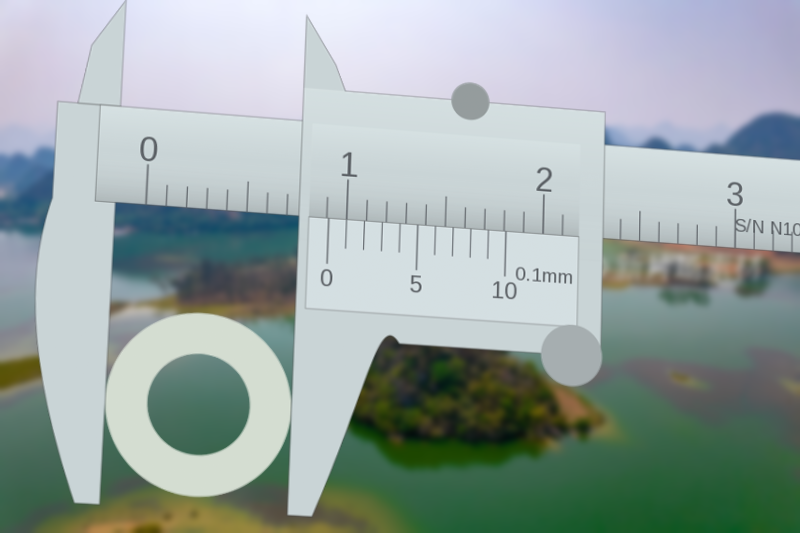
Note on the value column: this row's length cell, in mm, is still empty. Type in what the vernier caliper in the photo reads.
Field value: 9.1 mm
